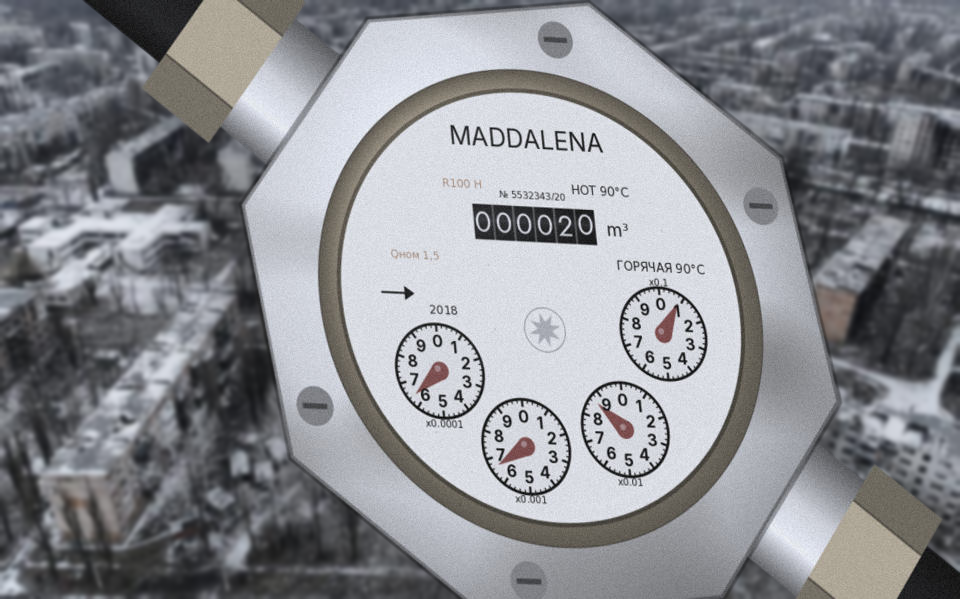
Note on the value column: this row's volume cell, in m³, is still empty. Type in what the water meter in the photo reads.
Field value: 20.0866 m³
